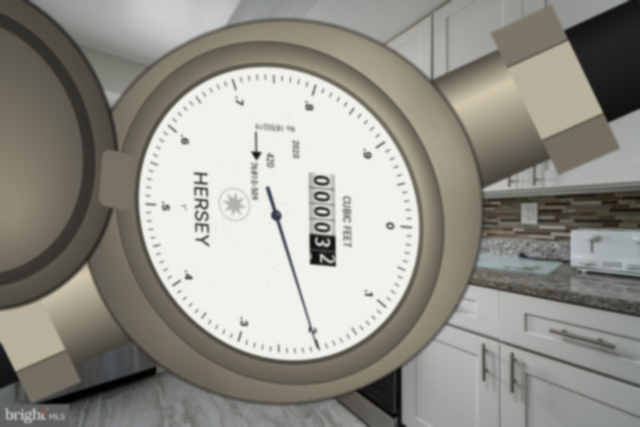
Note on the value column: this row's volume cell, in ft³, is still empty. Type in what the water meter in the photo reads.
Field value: 32.20 ft³
